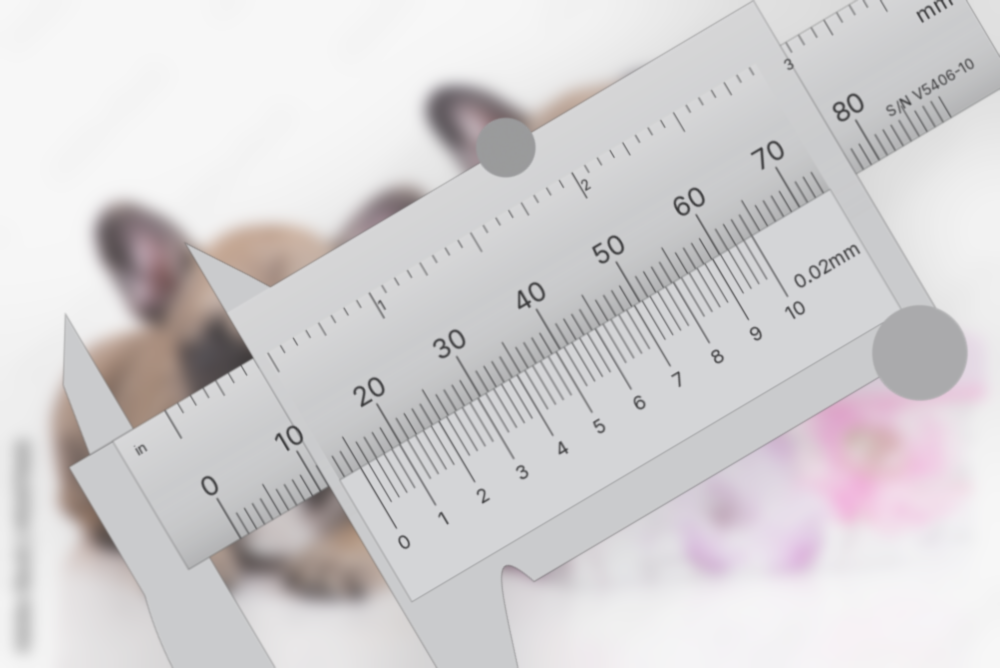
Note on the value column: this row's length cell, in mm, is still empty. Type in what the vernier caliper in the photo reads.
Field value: 15.0 mm
